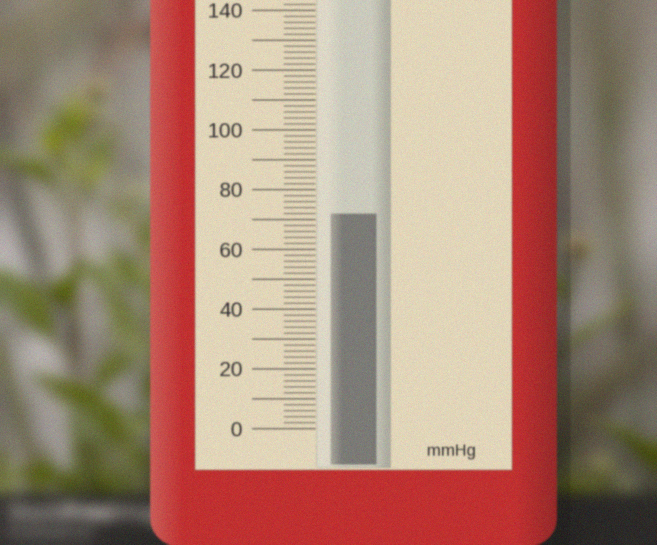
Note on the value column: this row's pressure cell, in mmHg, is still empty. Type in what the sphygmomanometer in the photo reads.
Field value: 72 mmHg
